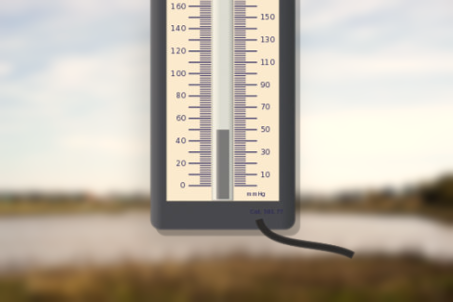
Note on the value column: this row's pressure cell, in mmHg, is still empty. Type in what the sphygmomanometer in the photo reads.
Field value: 50 mmHg
